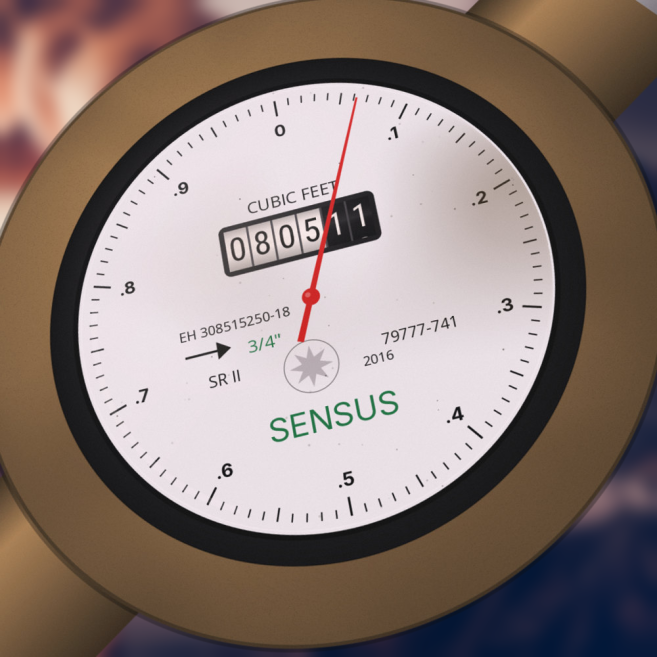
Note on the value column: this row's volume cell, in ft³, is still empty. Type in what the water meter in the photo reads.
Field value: 80511.06 ft³
